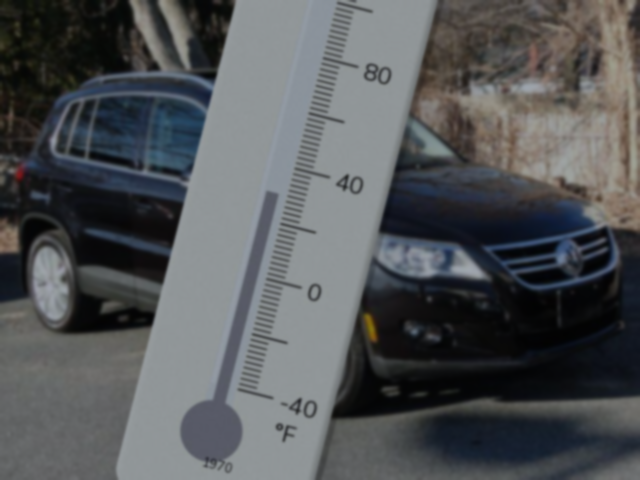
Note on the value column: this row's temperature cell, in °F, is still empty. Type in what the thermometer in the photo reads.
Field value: 30 °F
